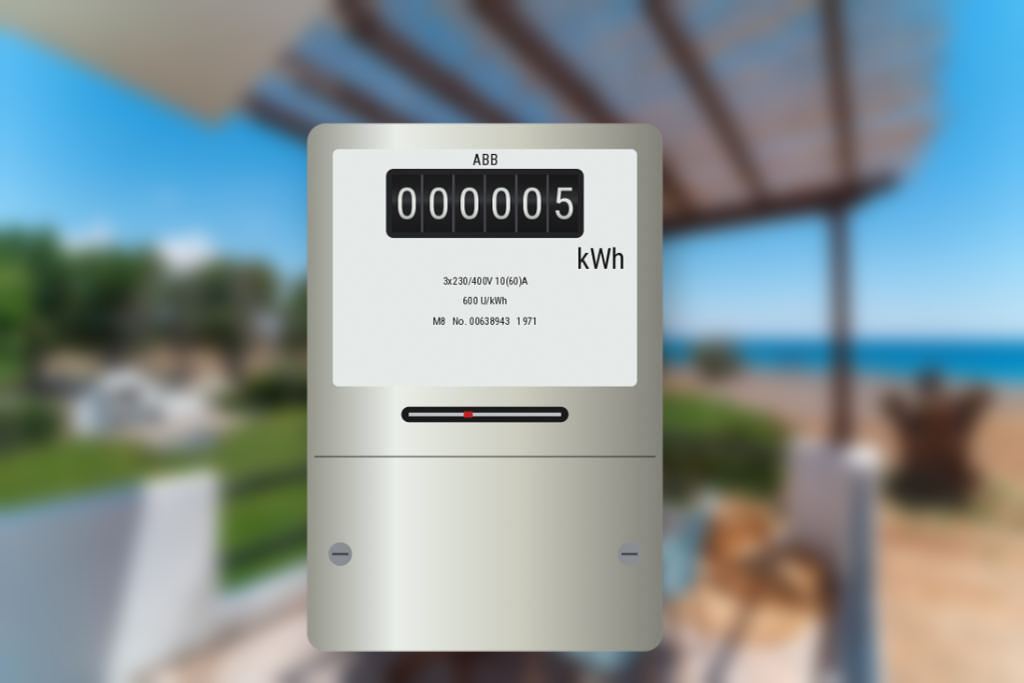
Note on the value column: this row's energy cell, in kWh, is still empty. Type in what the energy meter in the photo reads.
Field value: 5 kWh
